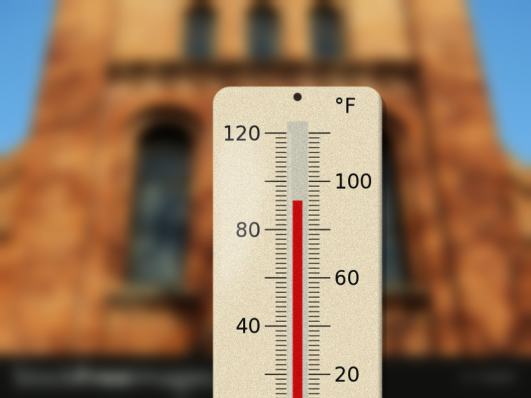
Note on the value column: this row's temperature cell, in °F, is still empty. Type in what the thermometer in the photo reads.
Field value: 92 °F
